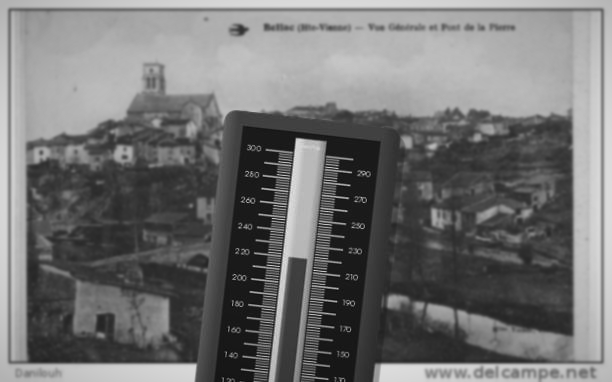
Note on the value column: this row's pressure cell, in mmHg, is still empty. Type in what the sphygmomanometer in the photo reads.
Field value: 220 mmHg
